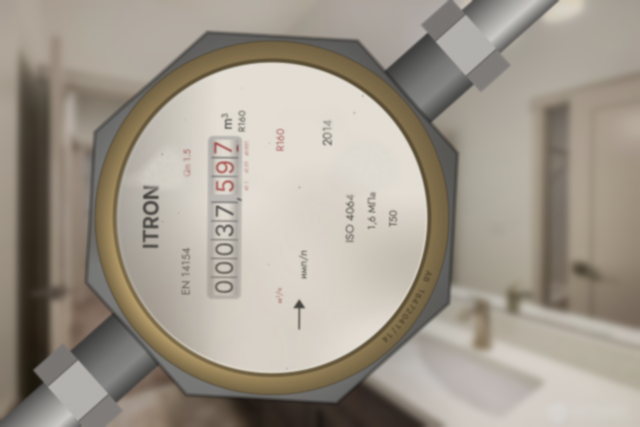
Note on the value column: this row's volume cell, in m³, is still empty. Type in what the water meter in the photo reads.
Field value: 37.597 m³
